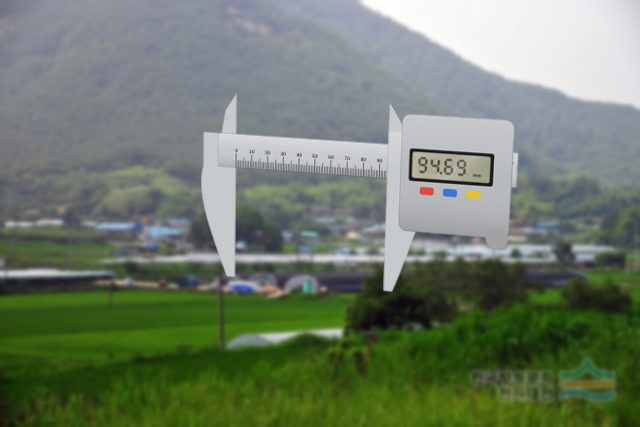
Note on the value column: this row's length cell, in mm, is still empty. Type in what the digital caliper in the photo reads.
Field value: 94.69 mm
